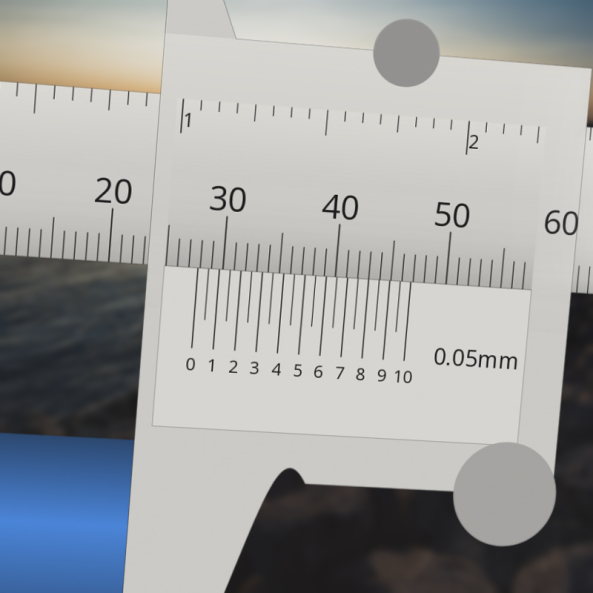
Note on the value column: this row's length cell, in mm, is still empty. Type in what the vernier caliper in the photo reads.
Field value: 27.8 mm
